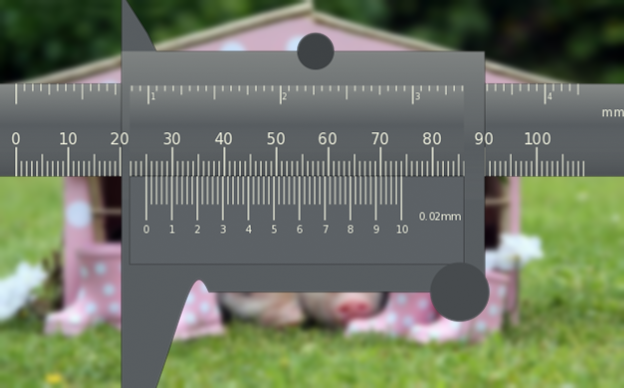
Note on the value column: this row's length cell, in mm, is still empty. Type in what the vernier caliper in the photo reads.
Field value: 25.0 mm
